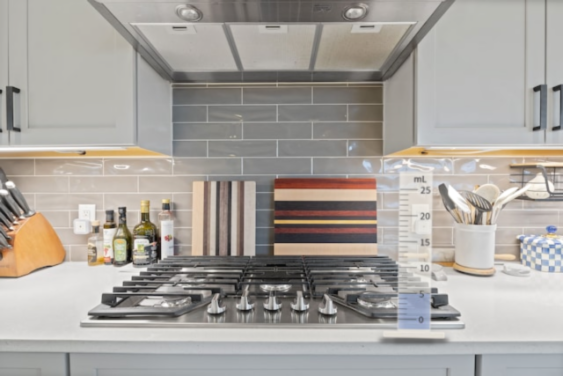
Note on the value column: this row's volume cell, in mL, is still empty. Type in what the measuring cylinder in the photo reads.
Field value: 5 mL
